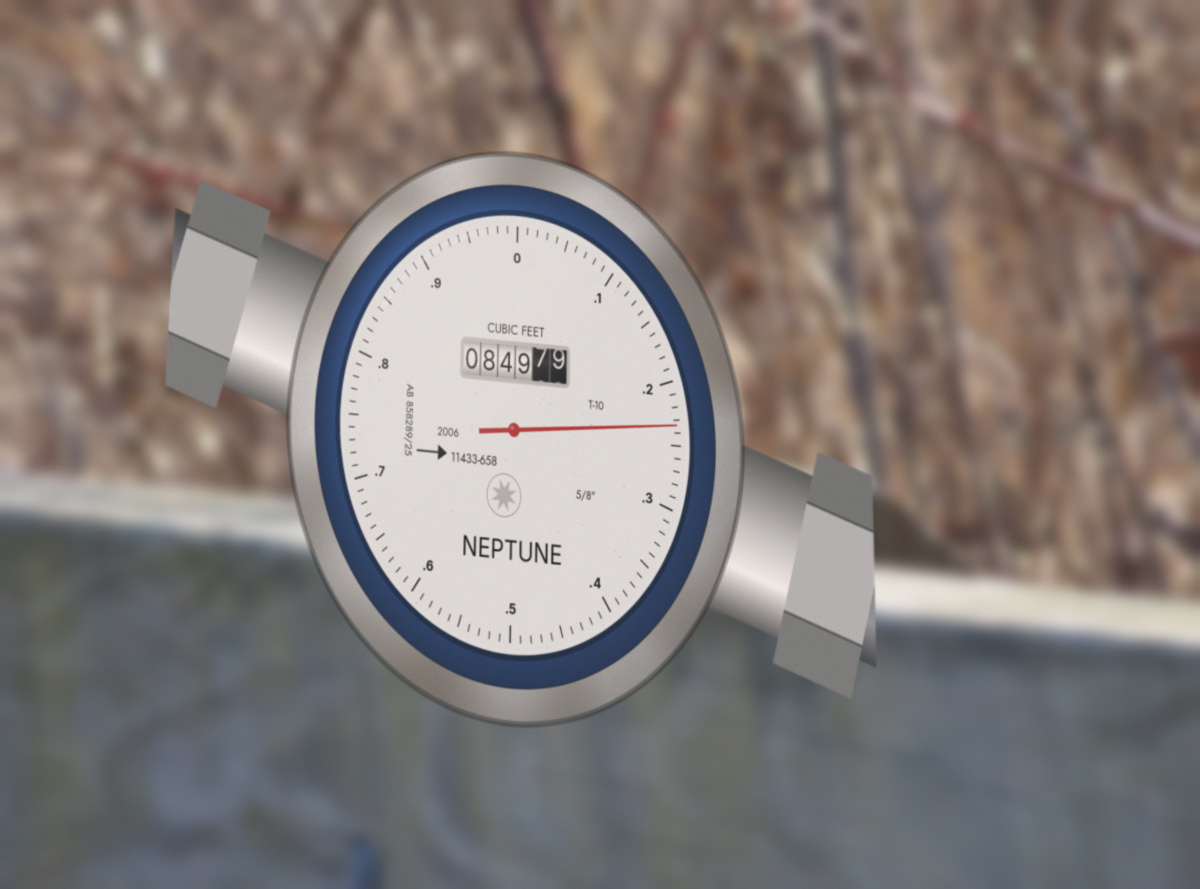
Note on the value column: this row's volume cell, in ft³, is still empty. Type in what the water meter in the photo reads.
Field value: 84979.23 ft³
